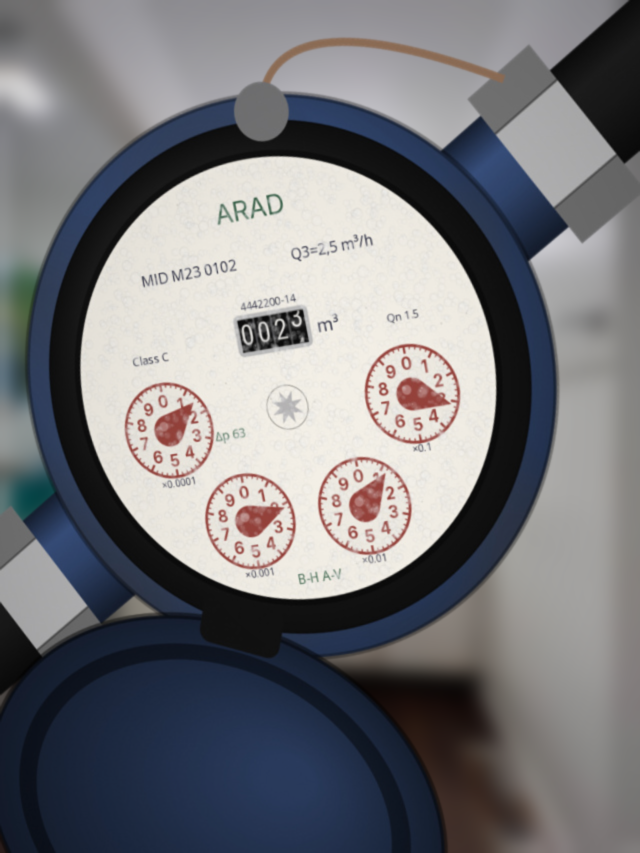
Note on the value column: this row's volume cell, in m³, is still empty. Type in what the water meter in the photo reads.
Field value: 23.3121 m³
